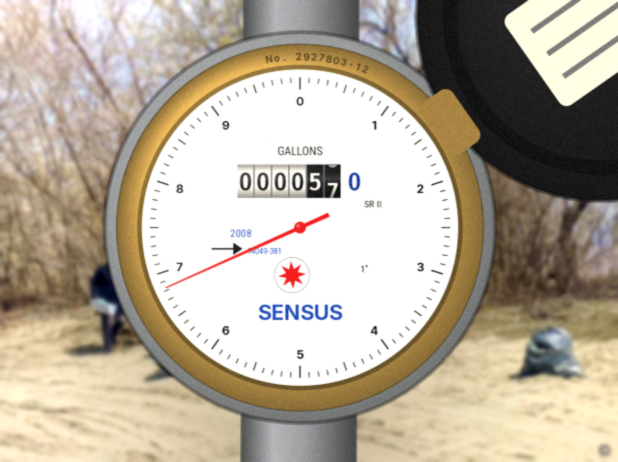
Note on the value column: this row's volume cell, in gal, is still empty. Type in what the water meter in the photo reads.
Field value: 566.8 gal
